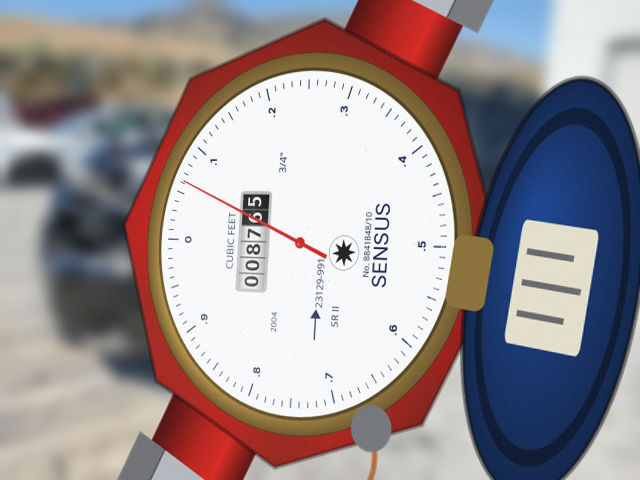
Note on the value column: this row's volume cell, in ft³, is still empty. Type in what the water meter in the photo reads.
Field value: 8765.06 ft³
